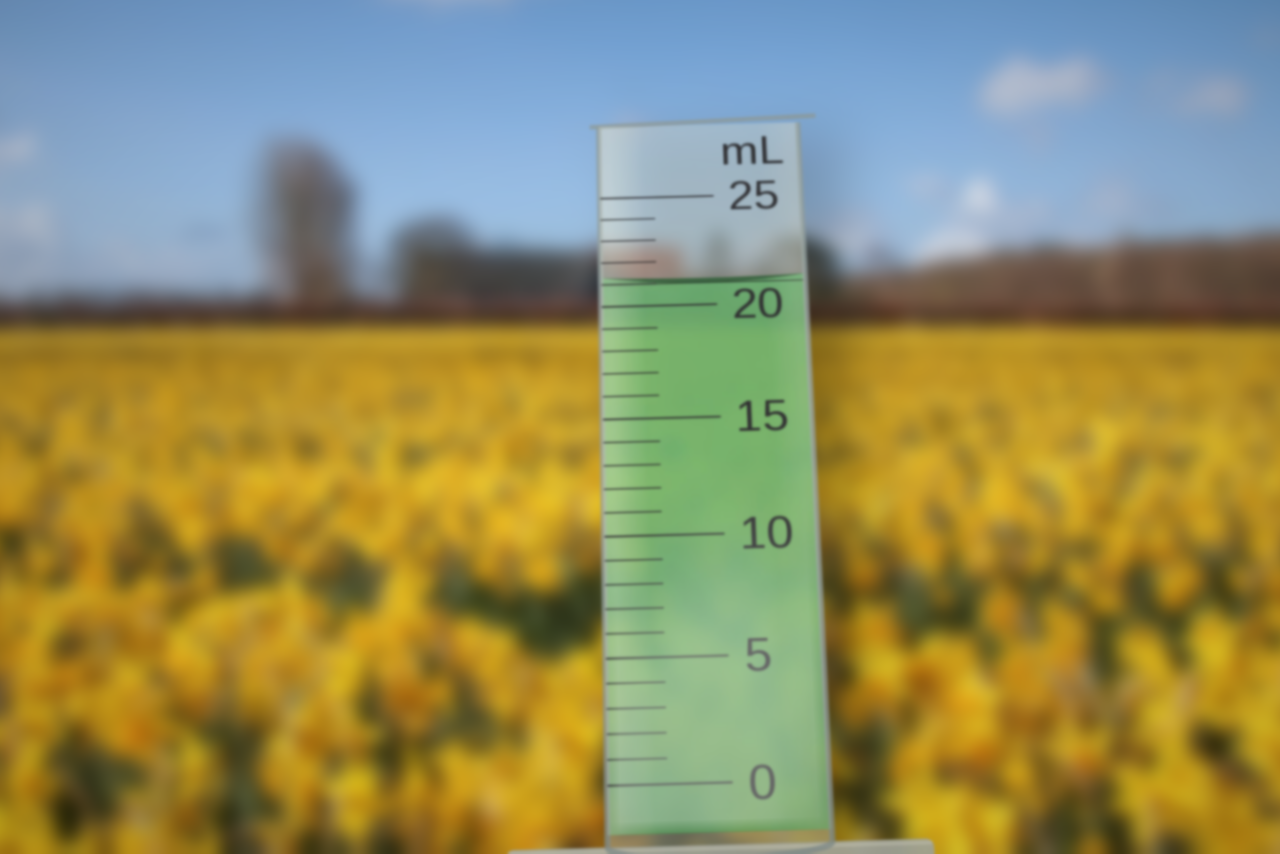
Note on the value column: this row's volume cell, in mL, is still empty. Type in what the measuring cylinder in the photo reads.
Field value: 21 mL
